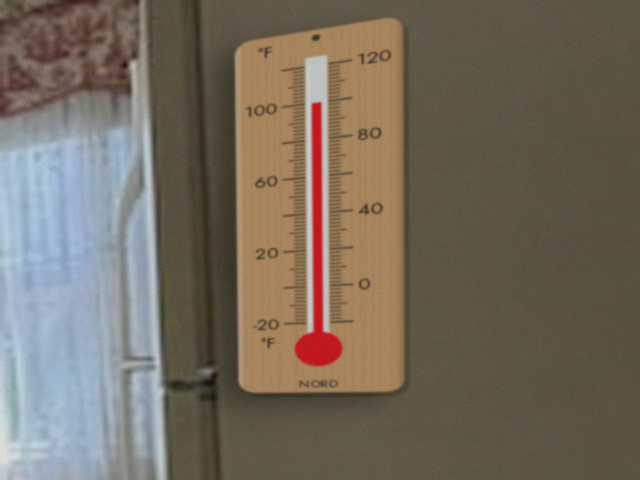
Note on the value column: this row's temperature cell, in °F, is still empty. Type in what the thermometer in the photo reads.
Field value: 100 °F
